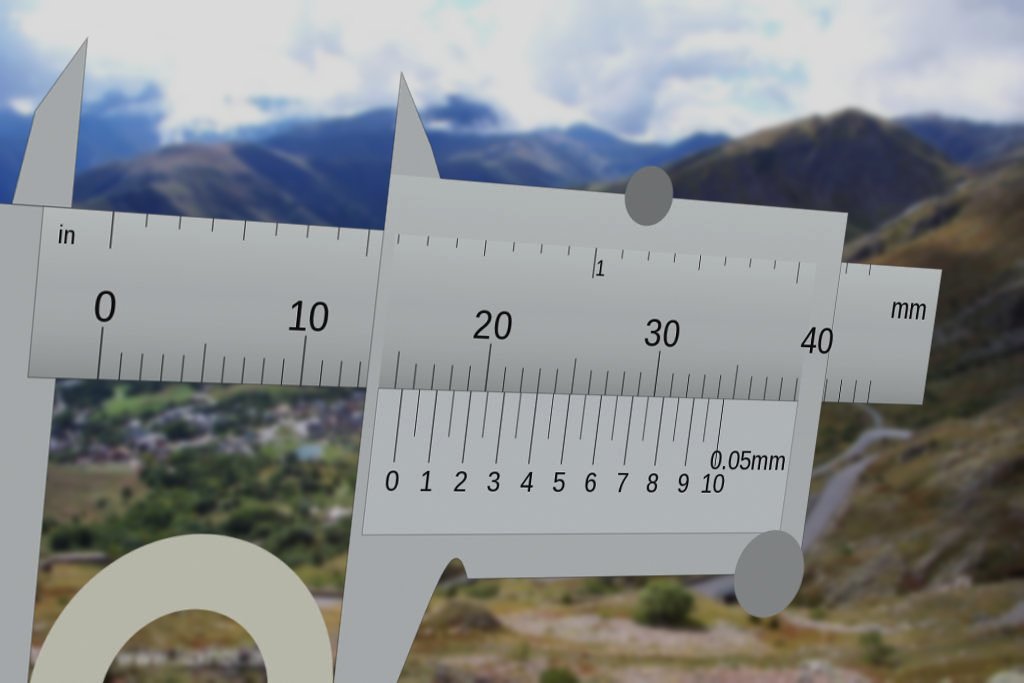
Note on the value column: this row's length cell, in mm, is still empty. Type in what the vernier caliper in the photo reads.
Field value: 15.4 mm
